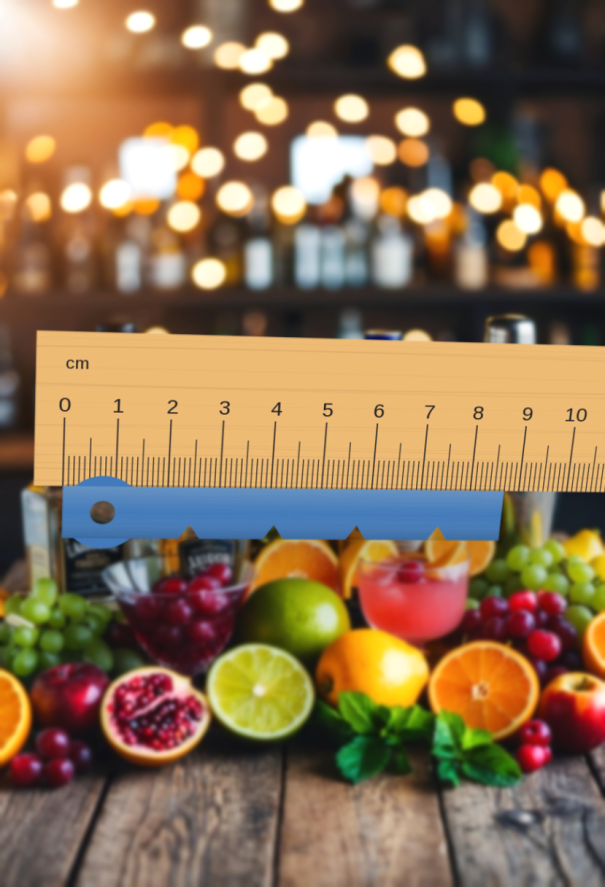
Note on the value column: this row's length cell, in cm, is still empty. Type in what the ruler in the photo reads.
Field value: 8.7 cm
